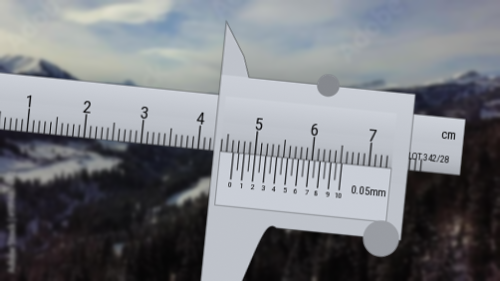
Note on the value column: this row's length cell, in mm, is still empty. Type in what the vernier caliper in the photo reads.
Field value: 46.2 mm
